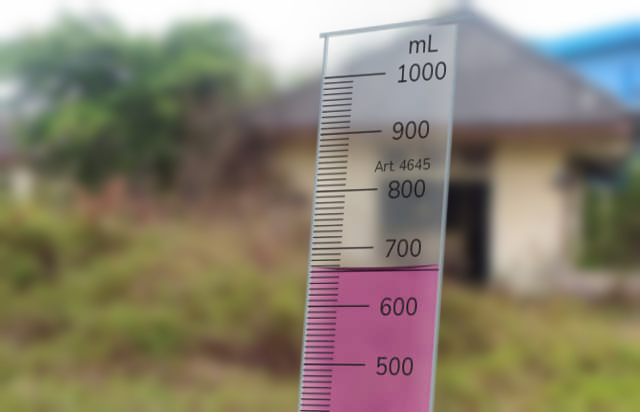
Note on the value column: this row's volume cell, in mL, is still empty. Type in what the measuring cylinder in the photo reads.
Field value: 660 mL
